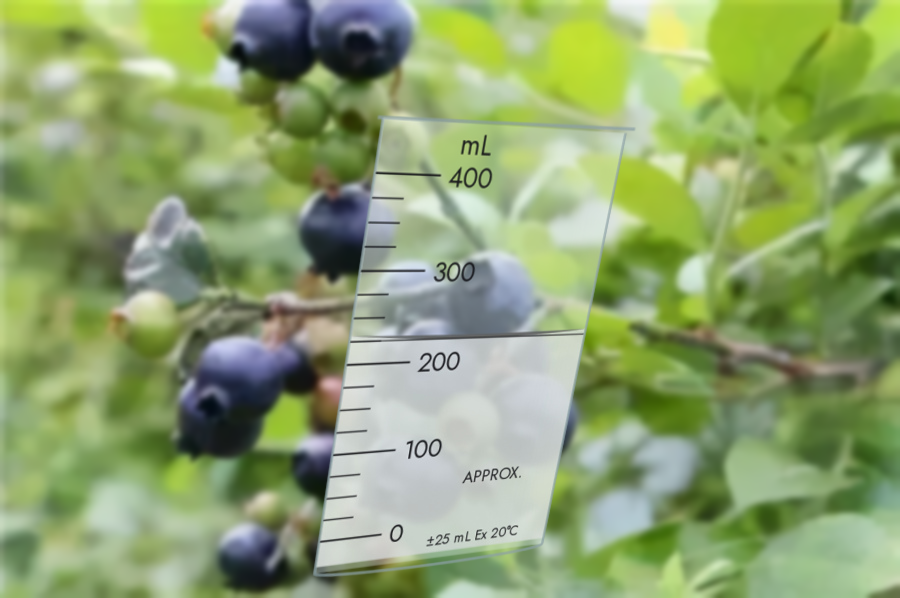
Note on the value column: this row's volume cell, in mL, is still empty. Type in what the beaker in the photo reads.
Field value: 225 mL
